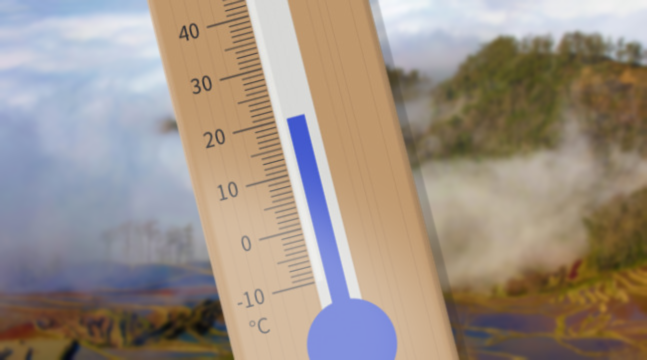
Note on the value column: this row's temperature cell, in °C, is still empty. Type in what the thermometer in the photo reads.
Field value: 20 °C
